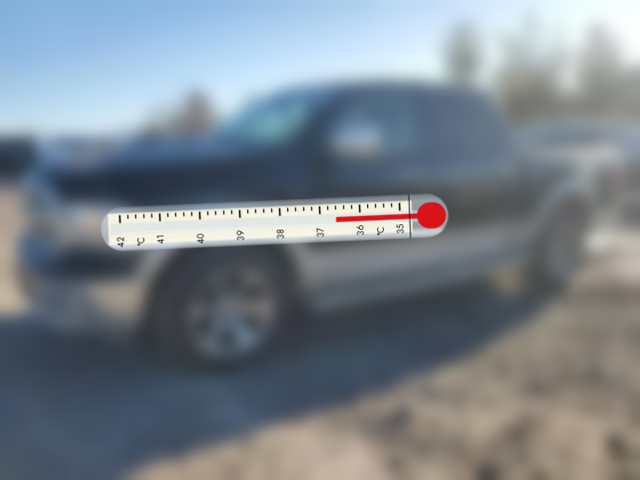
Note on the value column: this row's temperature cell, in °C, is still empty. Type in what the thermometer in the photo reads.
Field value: 36.6 °C
